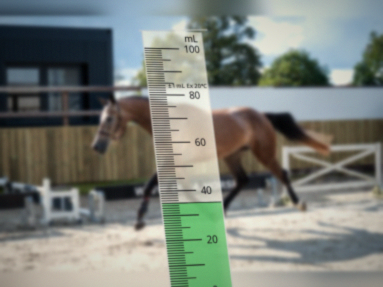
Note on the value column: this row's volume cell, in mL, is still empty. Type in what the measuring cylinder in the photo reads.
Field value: 35 mL
